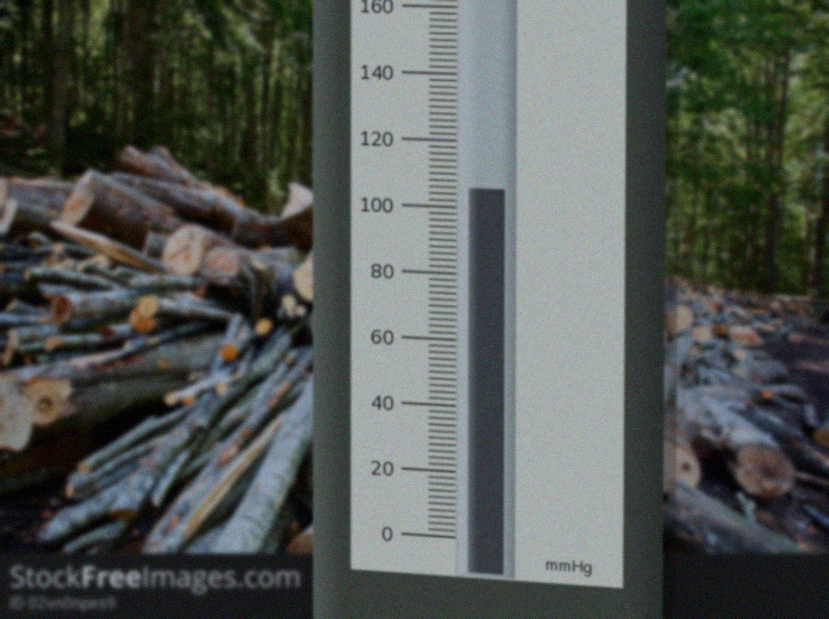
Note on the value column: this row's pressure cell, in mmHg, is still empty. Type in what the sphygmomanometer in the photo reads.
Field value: 106 mmHg
